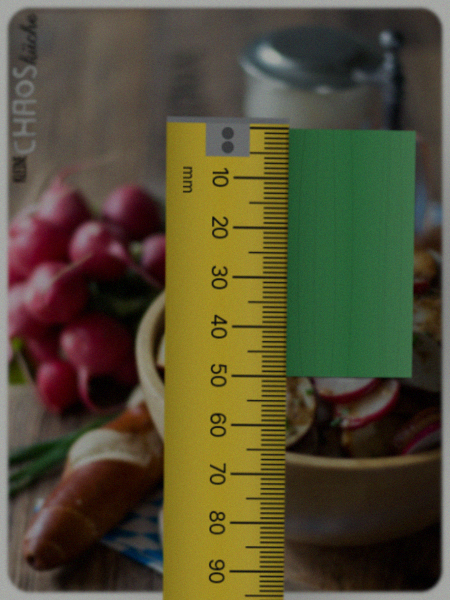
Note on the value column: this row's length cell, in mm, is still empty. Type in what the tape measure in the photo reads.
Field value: 50 mm
